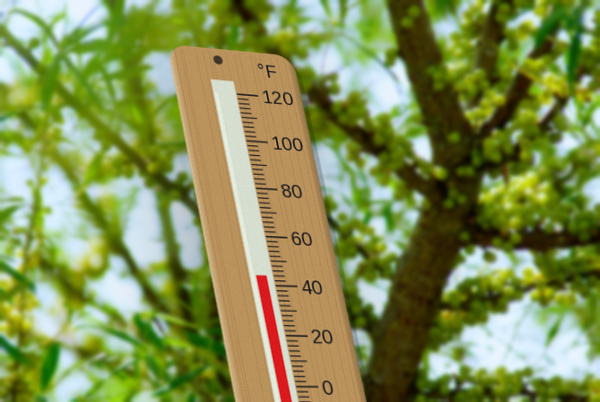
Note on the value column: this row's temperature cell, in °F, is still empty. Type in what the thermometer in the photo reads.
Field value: 44 °F
